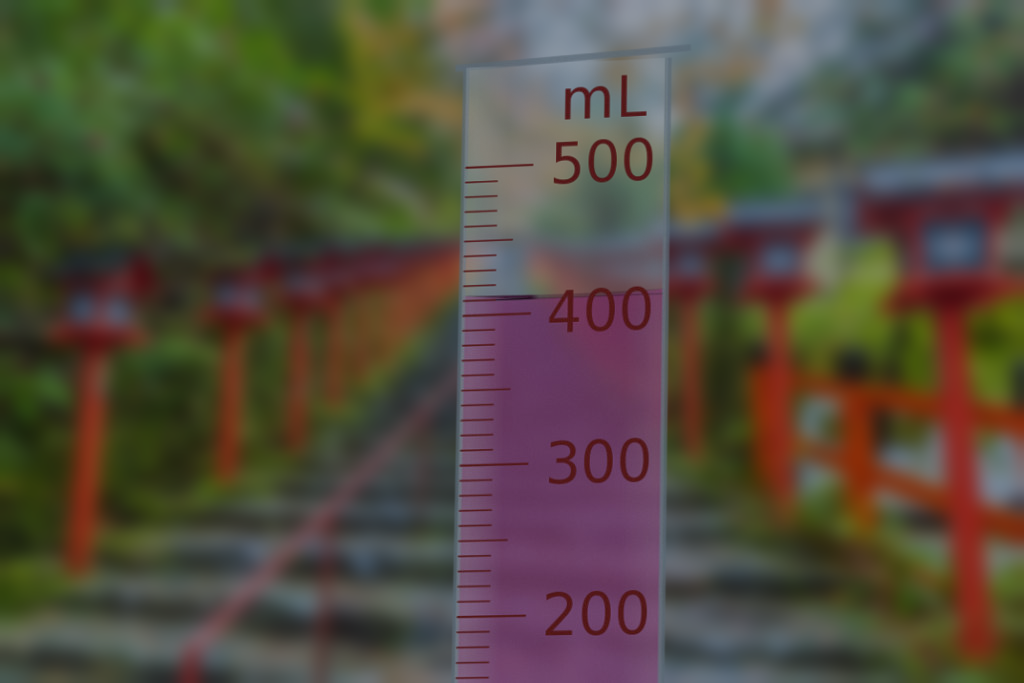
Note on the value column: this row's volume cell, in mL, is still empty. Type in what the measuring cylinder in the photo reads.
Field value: 410 mL
